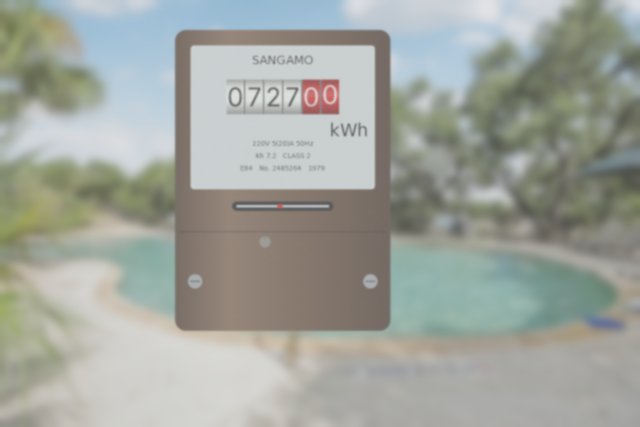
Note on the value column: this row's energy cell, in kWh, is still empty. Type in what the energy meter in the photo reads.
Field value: 727.00 kWh
